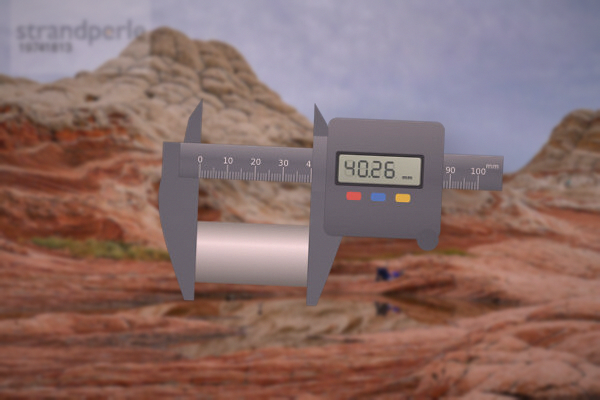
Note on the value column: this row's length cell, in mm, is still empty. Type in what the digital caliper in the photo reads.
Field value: 40.26 mm
